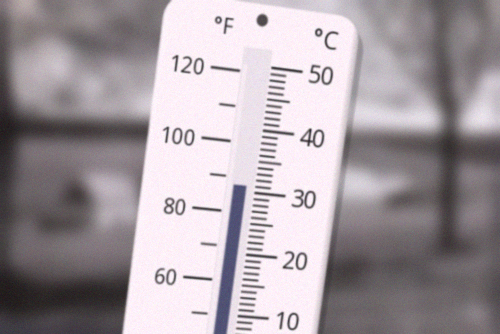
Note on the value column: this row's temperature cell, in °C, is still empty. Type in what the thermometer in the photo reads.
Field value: 31 °C
